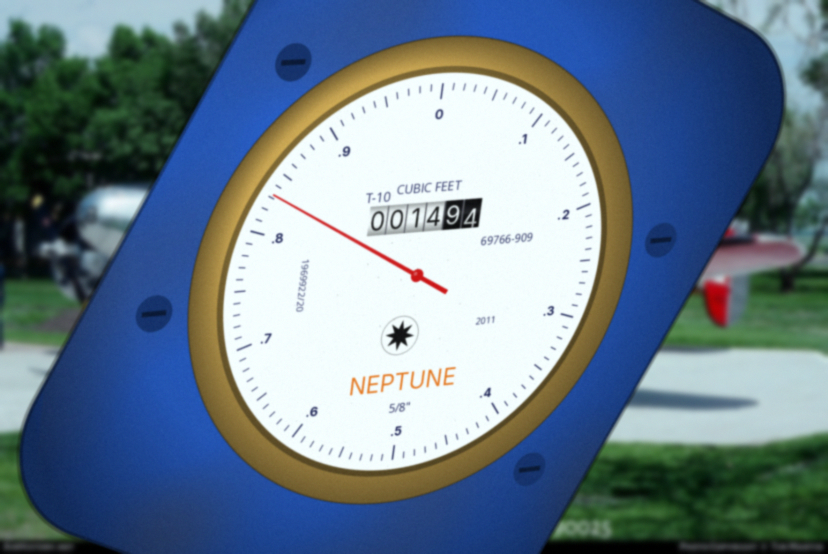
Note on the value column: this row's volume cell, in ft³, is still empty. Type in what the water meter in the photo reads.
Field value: 1493.83 ft³
